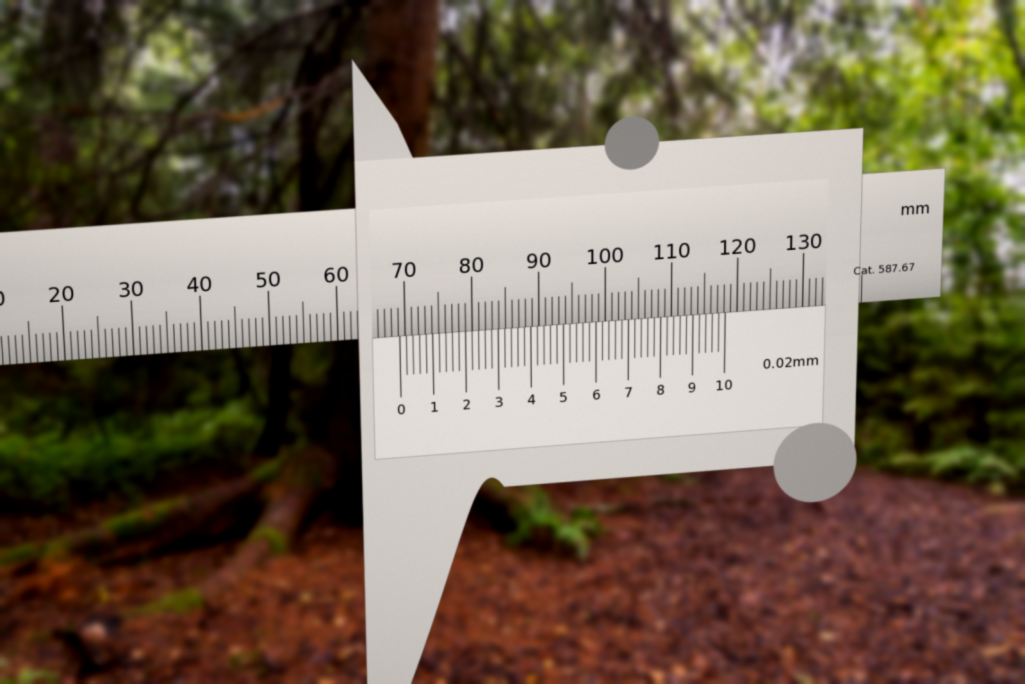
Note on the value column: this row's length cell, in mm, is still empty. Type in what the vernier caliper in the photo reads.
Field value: 69.2 mm
